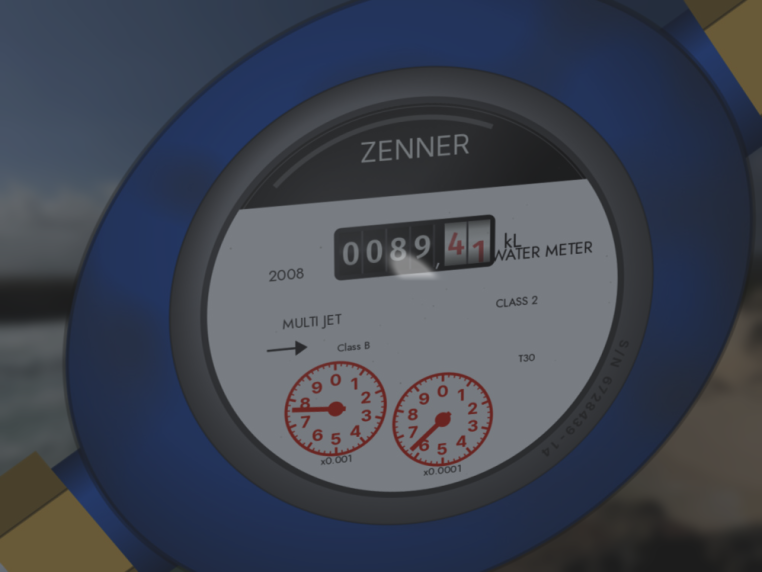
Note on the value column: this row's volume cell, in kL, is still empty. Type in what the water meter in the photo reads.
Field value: 89.4076 kL
